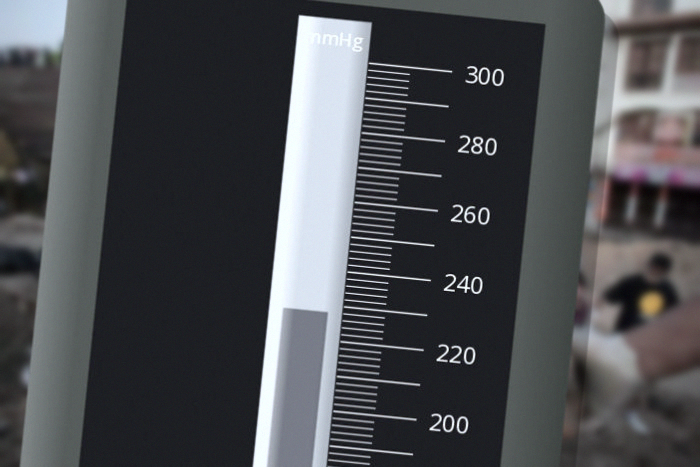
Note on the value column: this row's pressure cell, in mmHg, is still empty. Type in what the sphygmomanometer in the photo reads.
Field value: 228 mmHg
